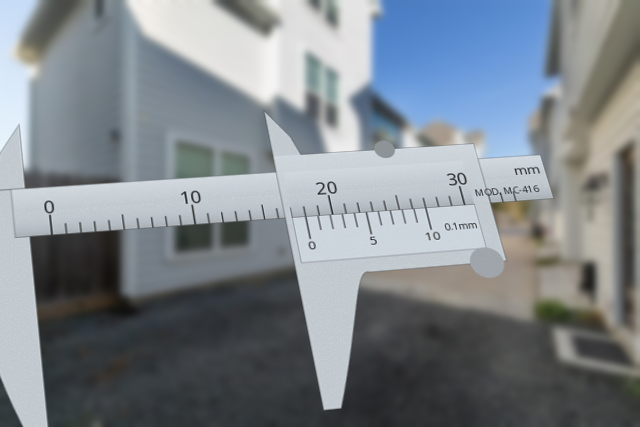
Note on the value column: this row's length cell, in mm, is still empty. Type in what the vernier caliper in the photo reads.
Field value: 18.0 mm
